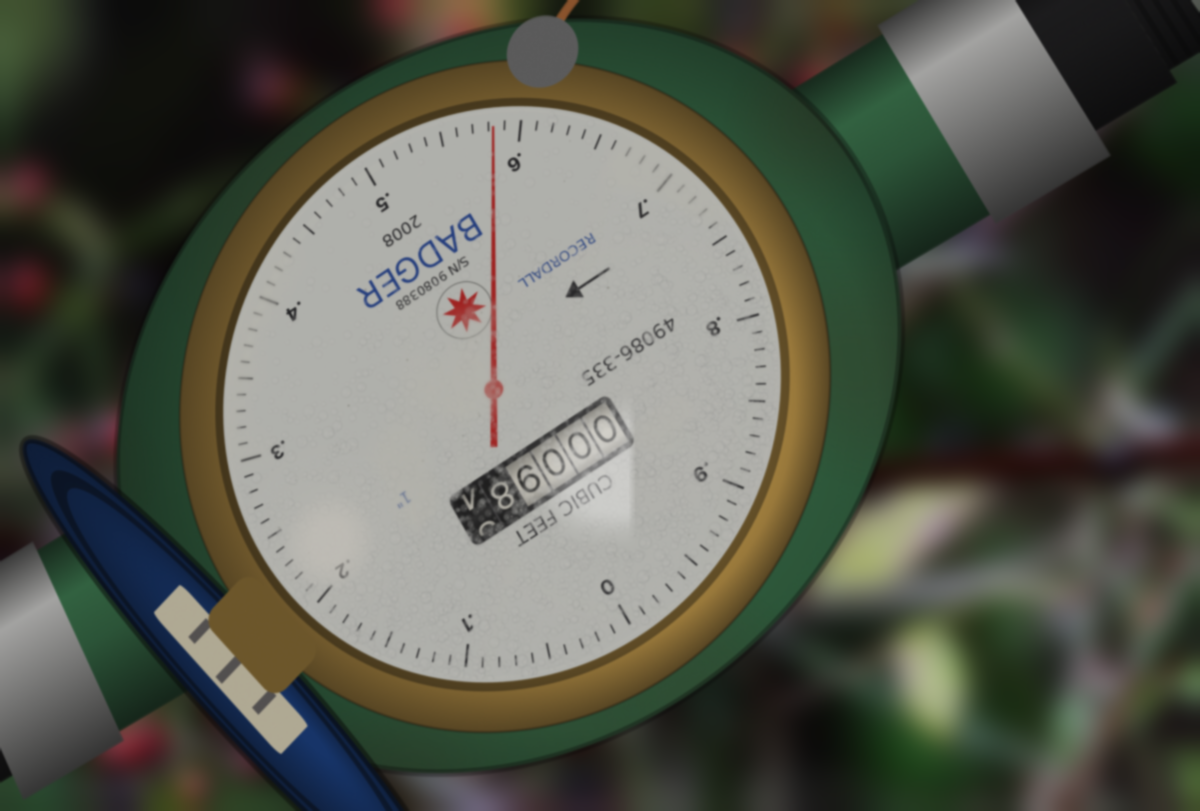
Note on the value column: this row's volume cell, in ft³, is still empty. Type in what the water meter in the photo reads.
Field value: 983.58 ft³
